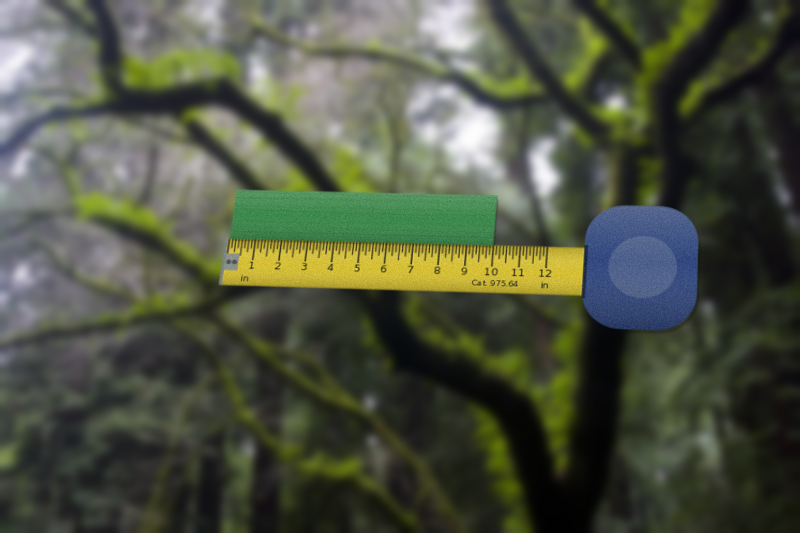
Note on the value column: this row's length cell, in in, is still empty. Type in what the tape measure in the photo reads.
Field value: 10 in
